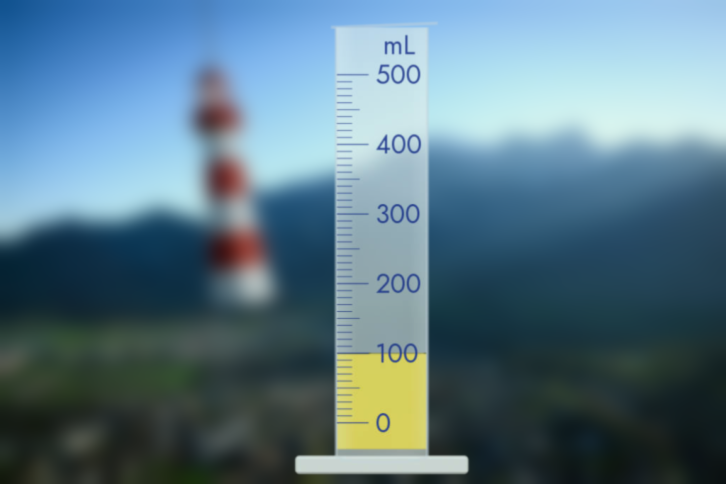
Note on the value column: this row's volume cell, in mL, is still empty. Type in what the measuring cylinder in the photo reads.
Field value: 100 mL
